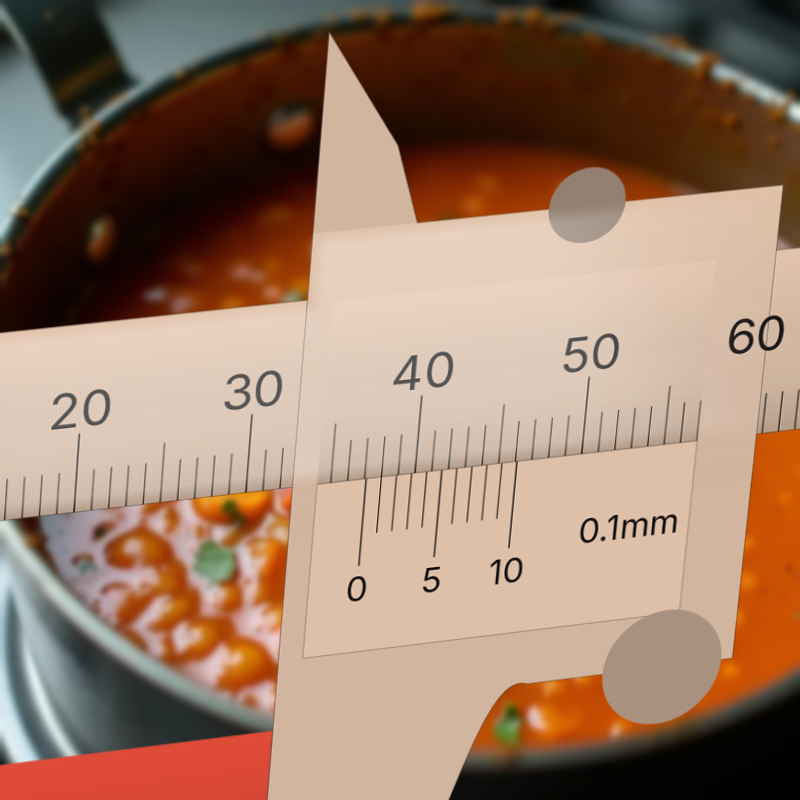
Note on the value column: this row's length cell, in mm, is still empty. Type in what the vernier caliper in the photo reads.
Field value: 37.1 mm
